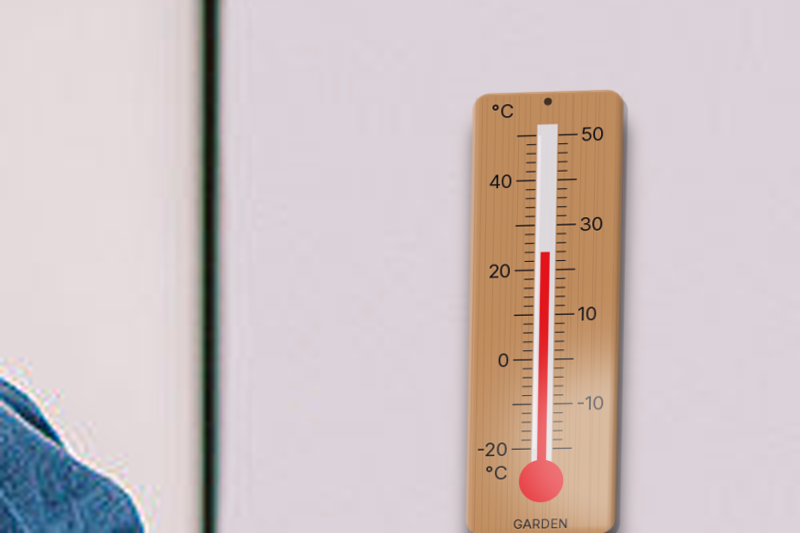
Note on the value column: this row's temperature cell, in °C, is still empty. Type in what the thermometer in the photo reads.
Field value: 24 °C
